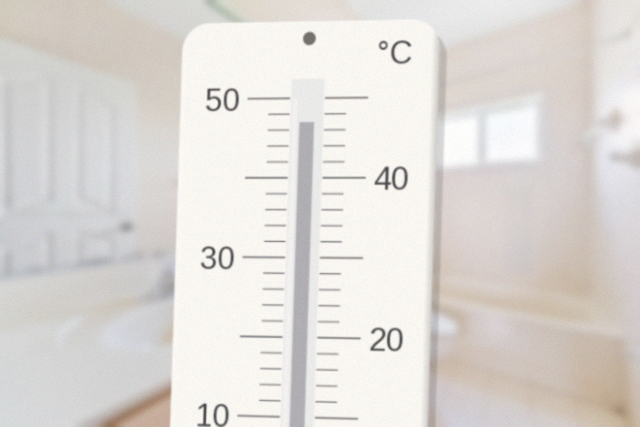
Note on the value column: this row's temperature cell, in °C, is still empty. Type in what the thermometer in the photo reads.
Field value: 47 °C
